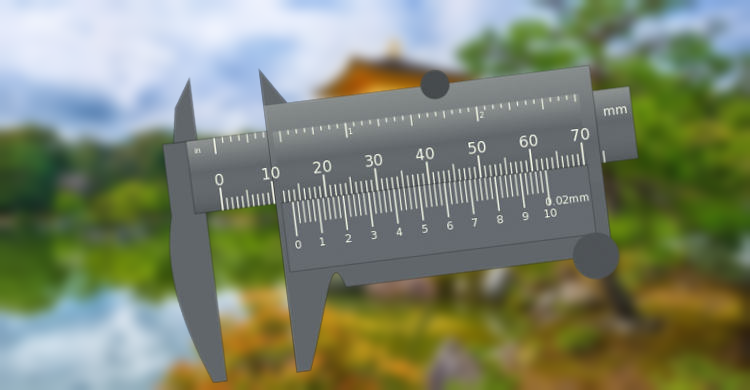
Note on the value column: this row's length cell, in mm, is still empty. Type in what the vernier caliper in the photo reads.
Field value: 13.5 mm
